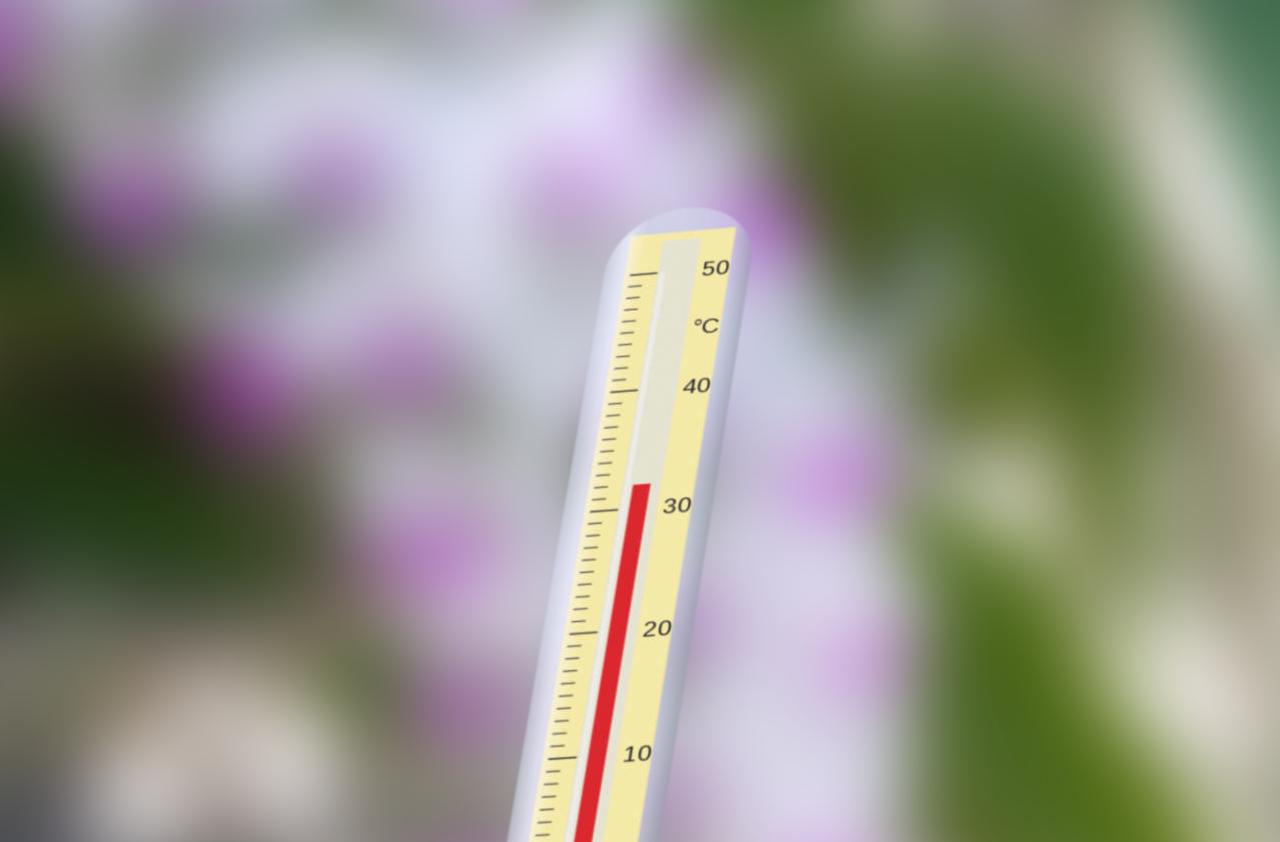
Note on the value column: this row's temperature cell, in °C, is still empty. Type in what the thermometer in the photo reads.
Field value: 32 °C
